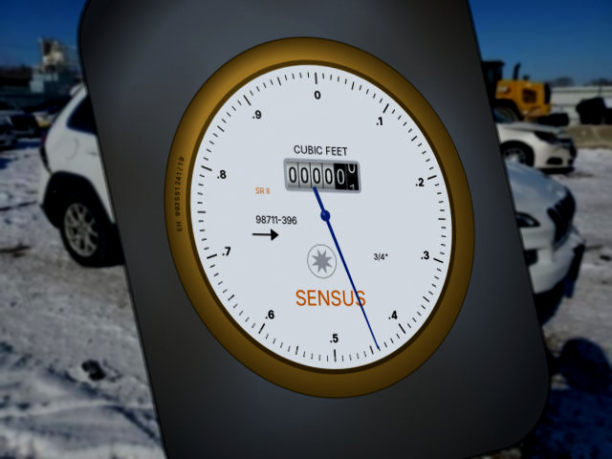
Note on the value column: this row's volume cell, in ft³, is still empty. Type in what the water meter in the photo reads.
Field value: 0.44 ft³
